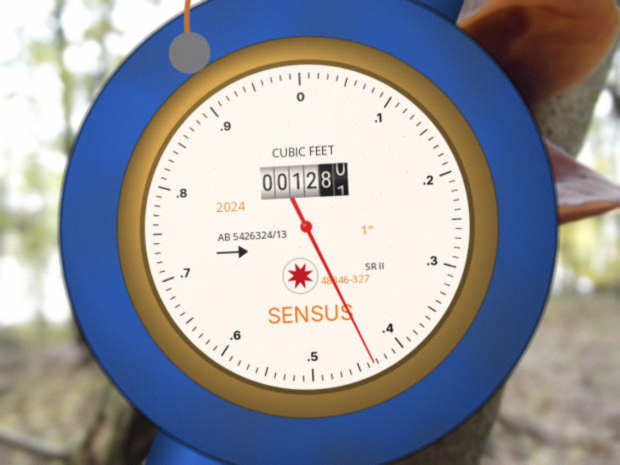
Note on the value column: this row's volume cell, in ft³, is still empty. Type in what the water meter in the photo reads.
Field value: 1280.43 ft³
